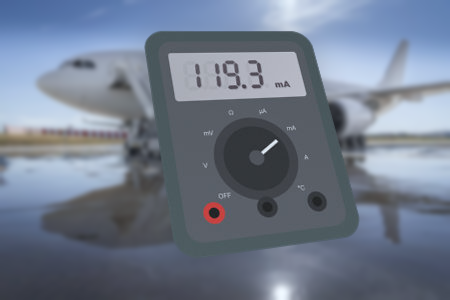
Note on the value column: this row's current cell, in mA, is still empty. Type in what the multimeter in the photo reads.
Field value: 119.3 mA
